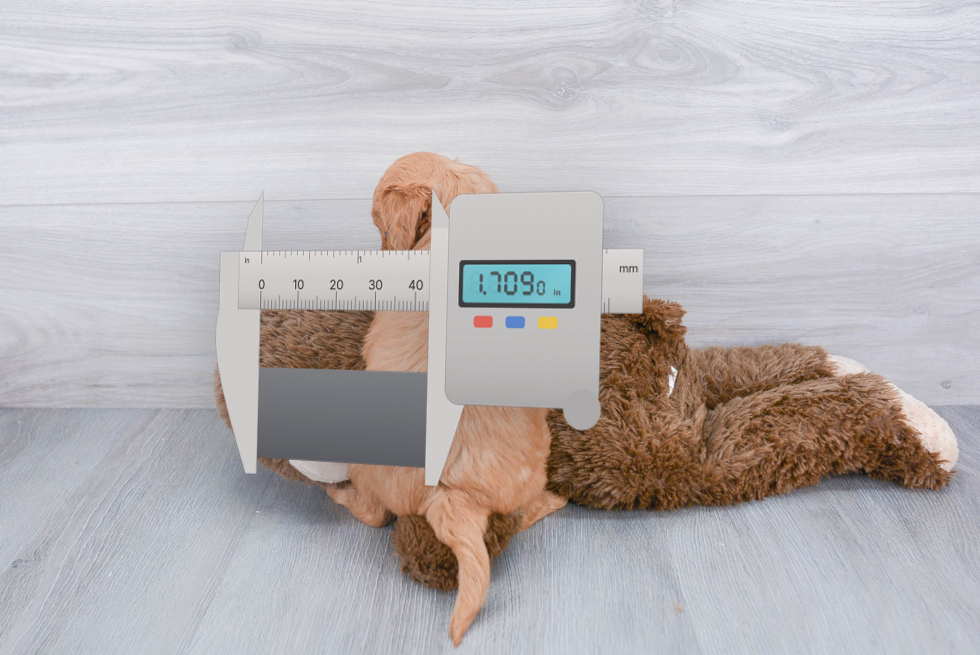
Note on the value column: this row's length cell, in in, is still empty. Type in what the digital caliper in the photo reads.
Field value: 1.7090 in
